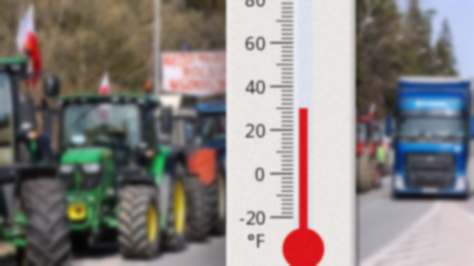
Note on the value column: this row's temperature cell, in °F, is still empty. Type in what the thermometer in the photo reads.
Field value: 30 °F
